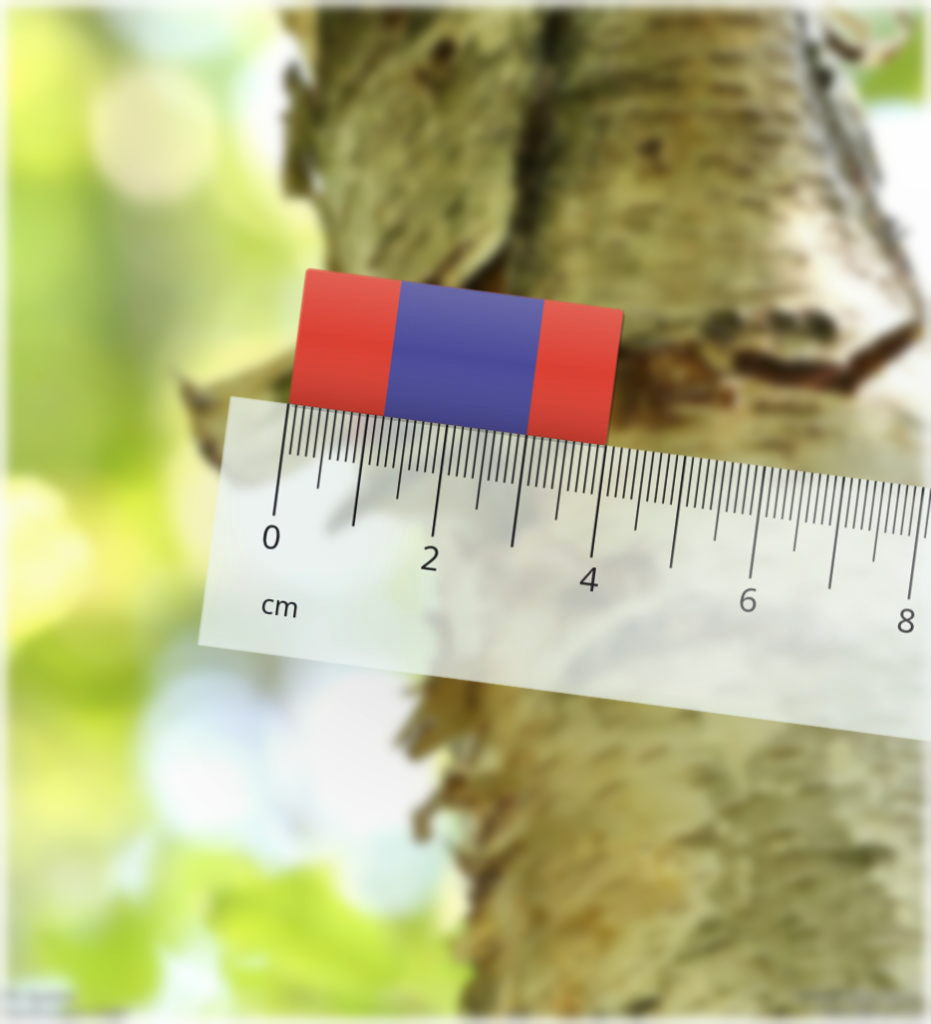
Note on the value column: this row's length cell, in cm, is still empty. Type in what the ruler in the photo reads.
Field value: 4 cm
